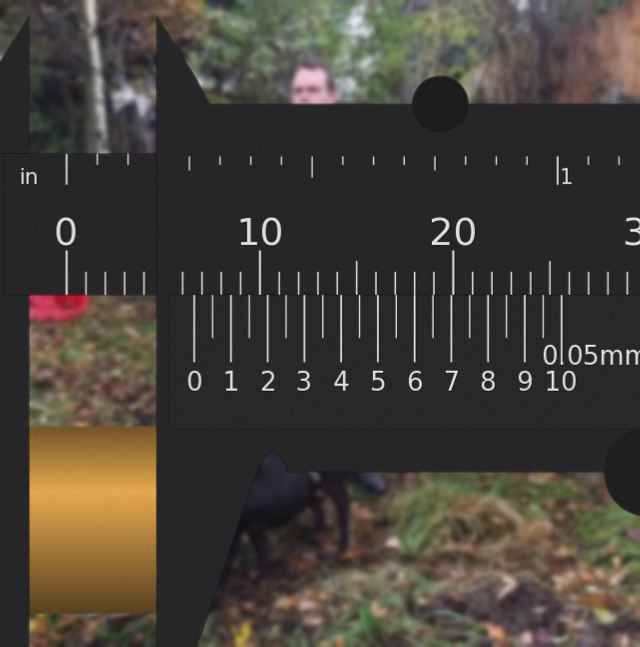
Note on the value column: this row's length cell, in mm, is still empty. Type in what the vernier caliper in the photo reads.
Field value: 6.6 mm
